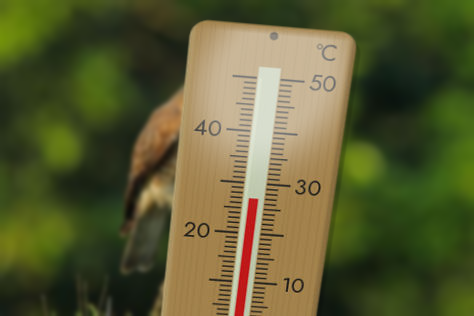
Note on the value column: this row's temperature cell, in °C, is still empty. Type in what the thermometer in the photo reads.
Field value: 27 °C
